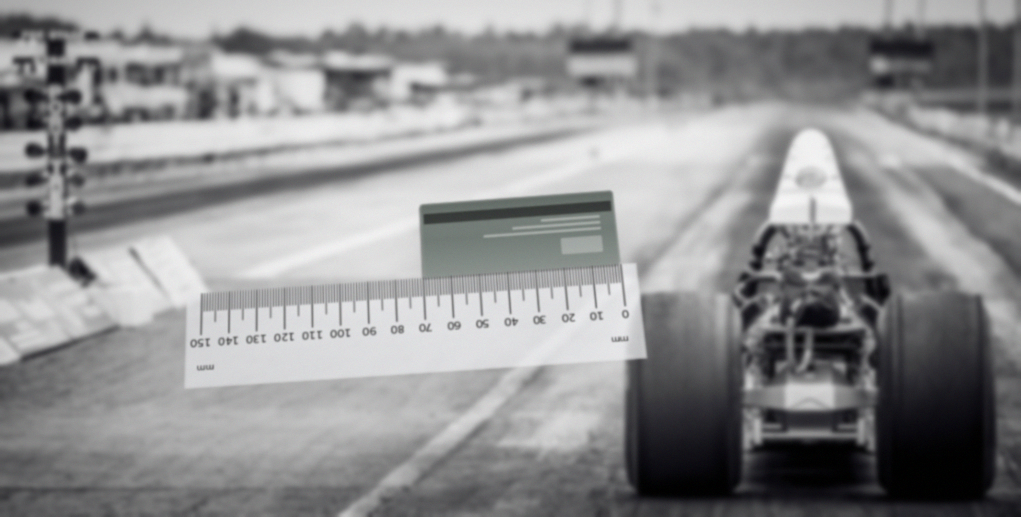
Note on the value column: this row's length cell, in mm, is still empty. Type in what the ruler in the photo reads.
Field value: 70 mm
